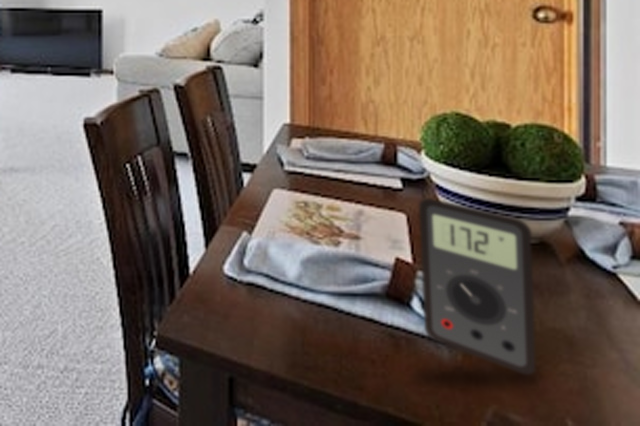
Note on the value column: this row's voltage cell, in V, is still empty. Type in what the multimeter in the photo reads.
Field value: 172 V
